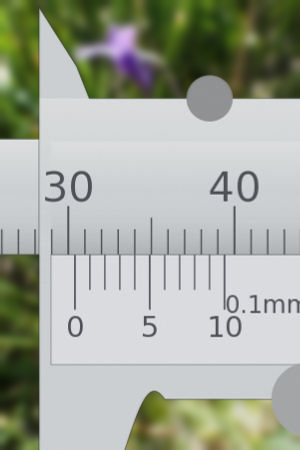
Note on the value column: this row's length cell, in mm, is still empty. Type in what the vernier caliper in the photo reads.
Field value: 30.4 mm
